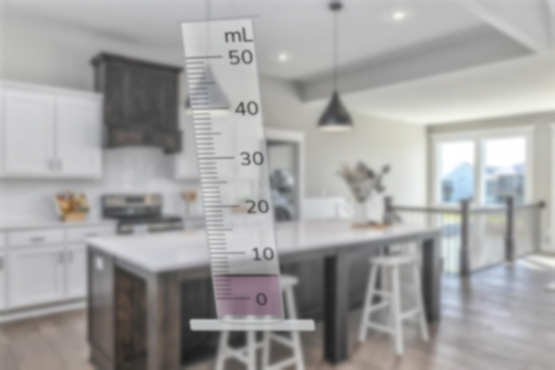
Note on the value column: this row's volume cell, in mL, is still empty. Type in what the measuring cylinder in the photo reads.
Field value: 5 mL
